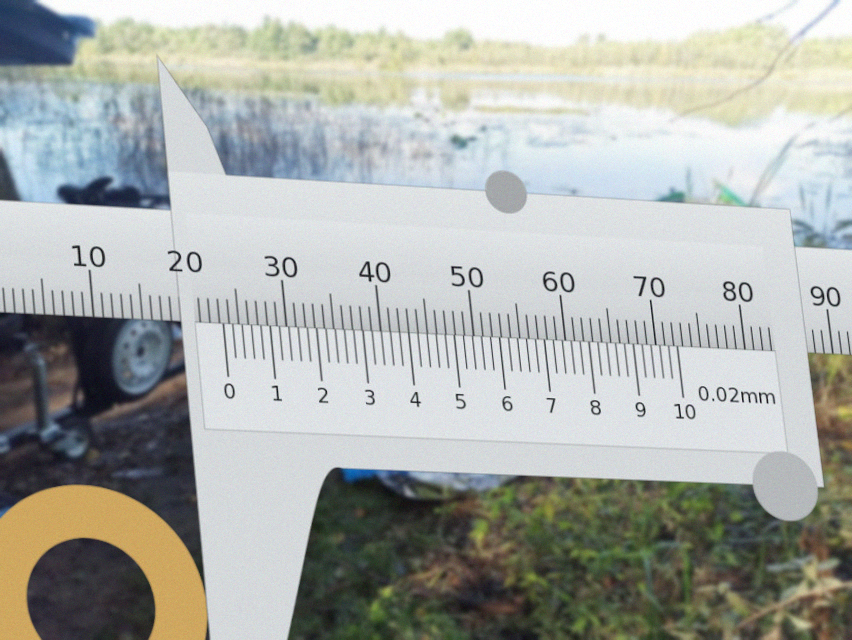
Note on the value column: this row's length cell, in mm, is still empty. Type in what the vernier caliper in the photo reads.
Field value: 23.4 mm
